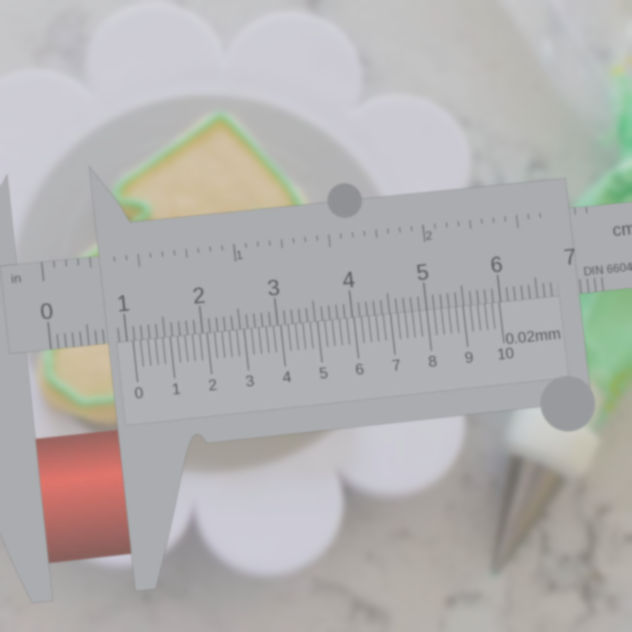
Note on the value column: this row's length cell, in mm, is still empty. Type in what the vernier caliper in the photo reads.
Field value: 10.8 mm
